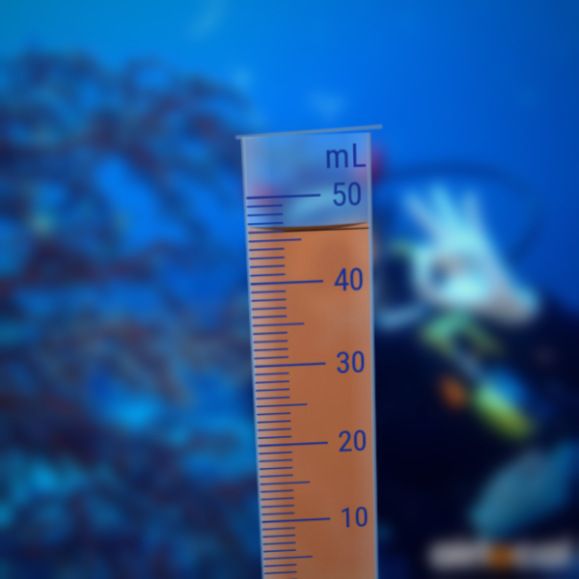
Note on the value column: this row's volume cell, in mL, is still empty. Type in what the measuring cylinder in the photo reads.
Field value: 46 mL
